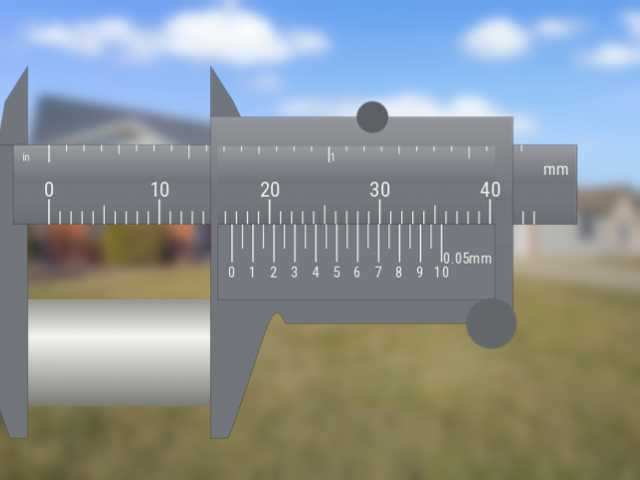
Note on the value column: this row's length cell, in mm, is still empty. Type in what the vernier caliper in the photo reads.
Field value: 16.6 mm
